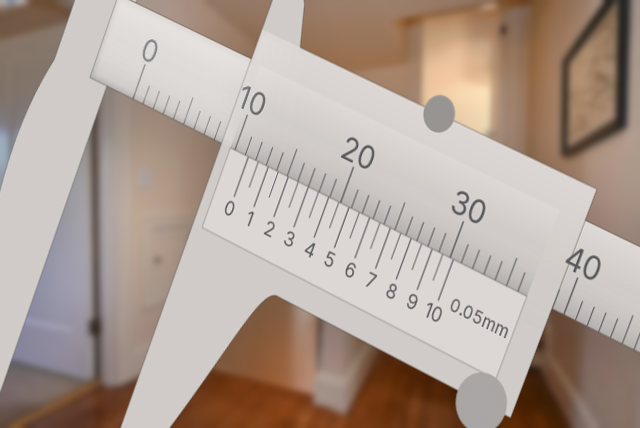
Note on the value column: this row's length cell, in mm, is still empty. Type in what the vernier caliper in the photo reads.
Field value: 11.3 mm
